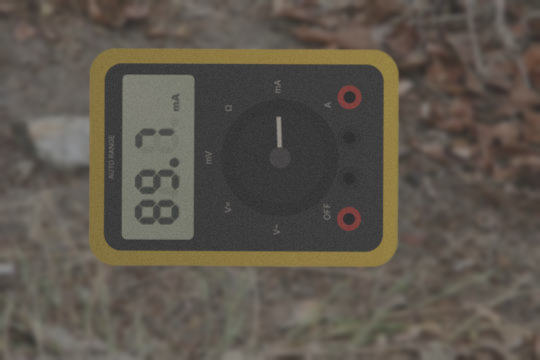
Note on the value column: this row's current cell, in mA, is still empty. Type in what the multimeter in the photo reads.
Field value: 89.7 mA
